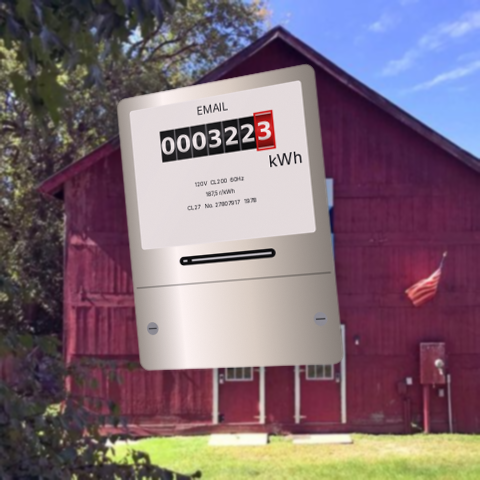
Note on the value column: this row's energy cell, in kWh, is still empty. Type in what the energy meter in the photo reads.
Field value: 322.3 kWh
